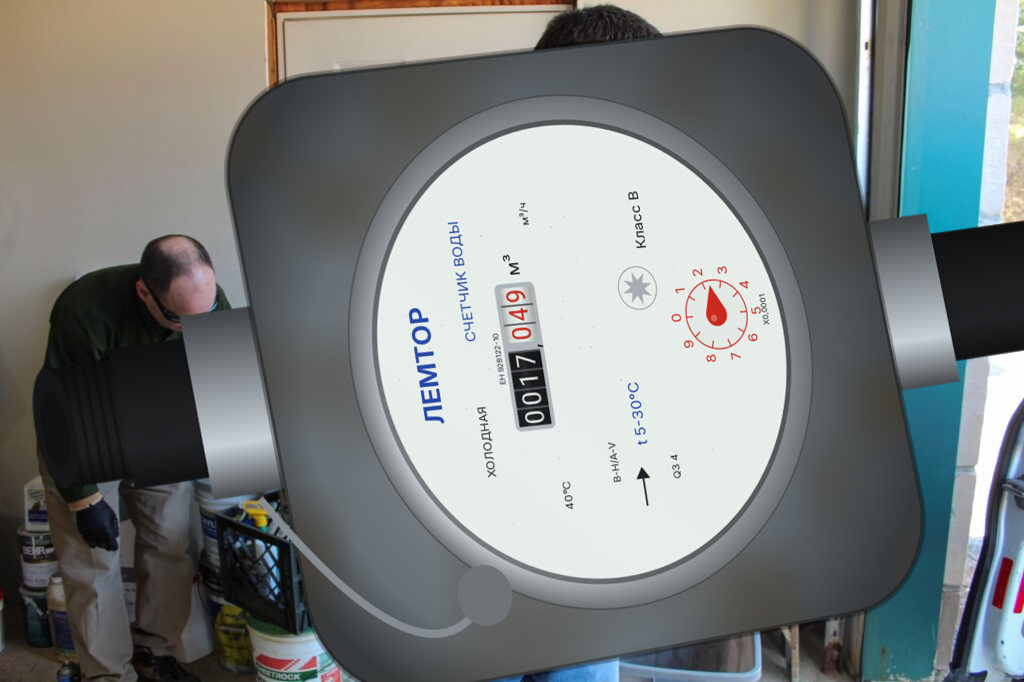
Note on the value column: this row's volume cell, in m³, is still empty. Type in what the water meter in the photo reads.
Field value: 17.0492 m³
